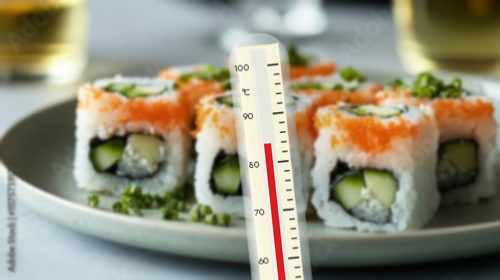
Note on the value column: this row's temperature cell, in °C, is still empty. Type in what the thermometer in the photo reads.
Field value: 84 °C
